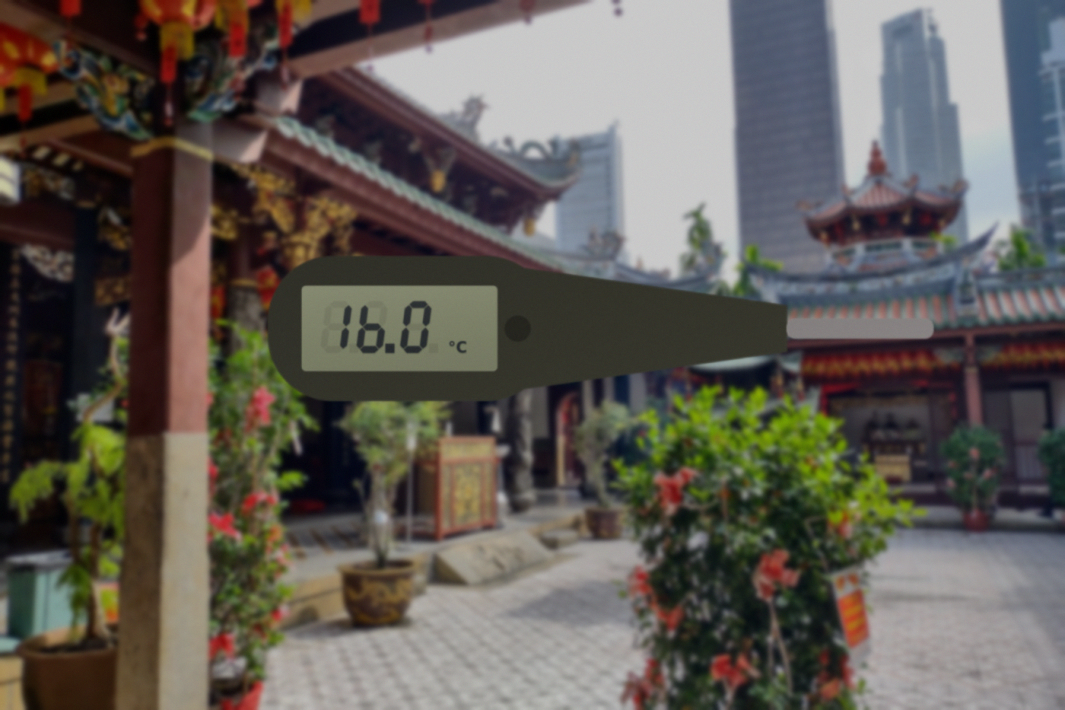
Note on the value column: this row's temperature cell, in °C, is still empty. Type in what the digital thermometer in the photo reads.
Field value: 16.0 °C
